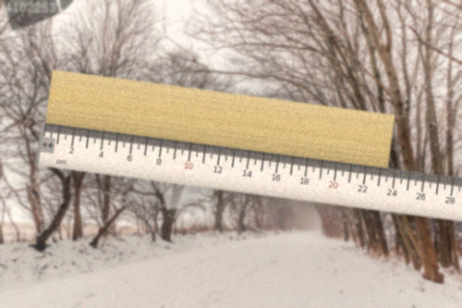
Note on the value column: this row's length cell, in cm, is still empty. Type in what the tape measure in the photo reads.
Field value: 23.5 cm
